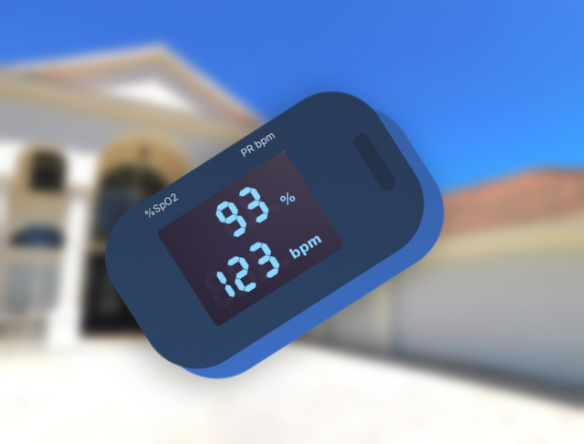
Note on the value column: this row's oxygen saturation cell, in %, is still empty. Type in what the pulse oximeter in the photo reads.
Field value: 93 %
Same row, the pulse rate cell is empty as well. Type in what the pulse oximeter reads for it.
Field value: 123 bpm
